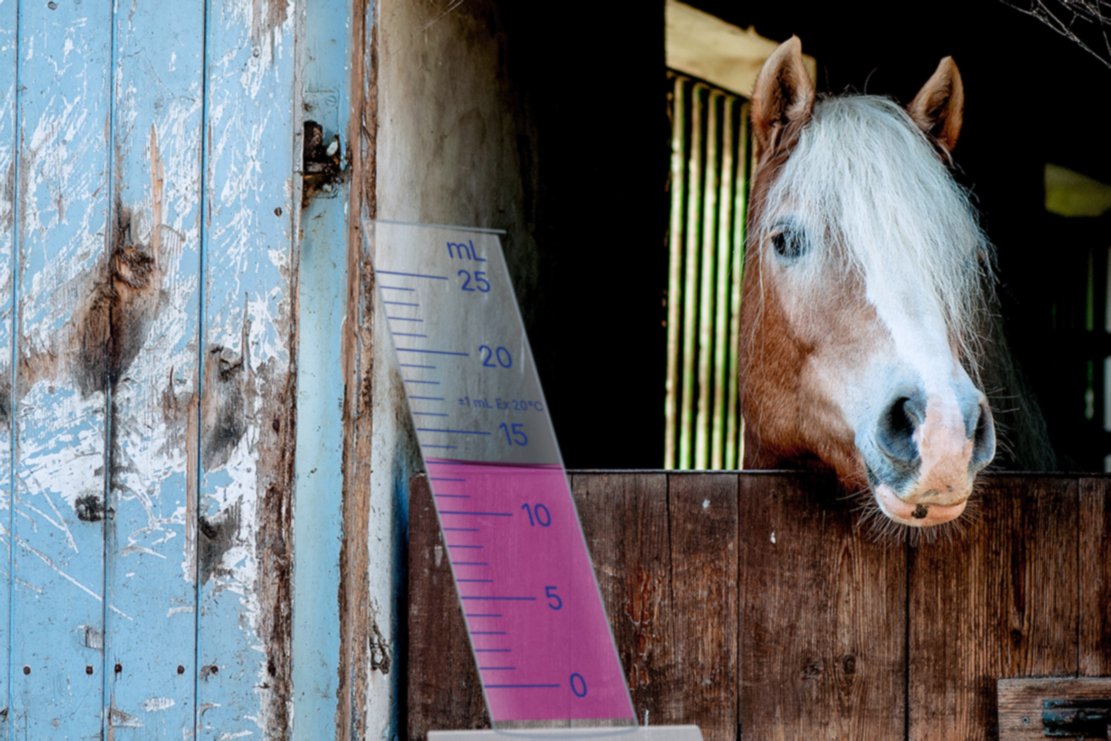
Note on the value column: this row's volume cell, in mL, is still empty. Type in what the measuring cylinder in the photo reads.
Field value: 13 mL
